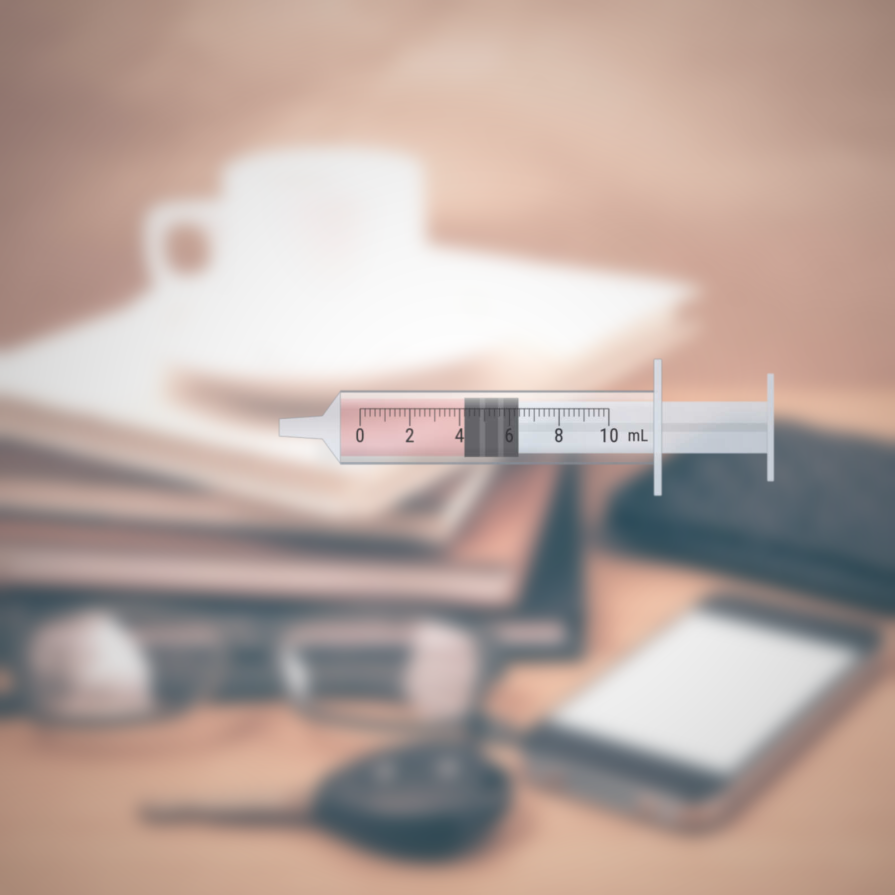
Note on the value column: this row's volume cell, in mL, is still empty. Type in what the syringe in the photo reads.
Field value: 4.2 mL
